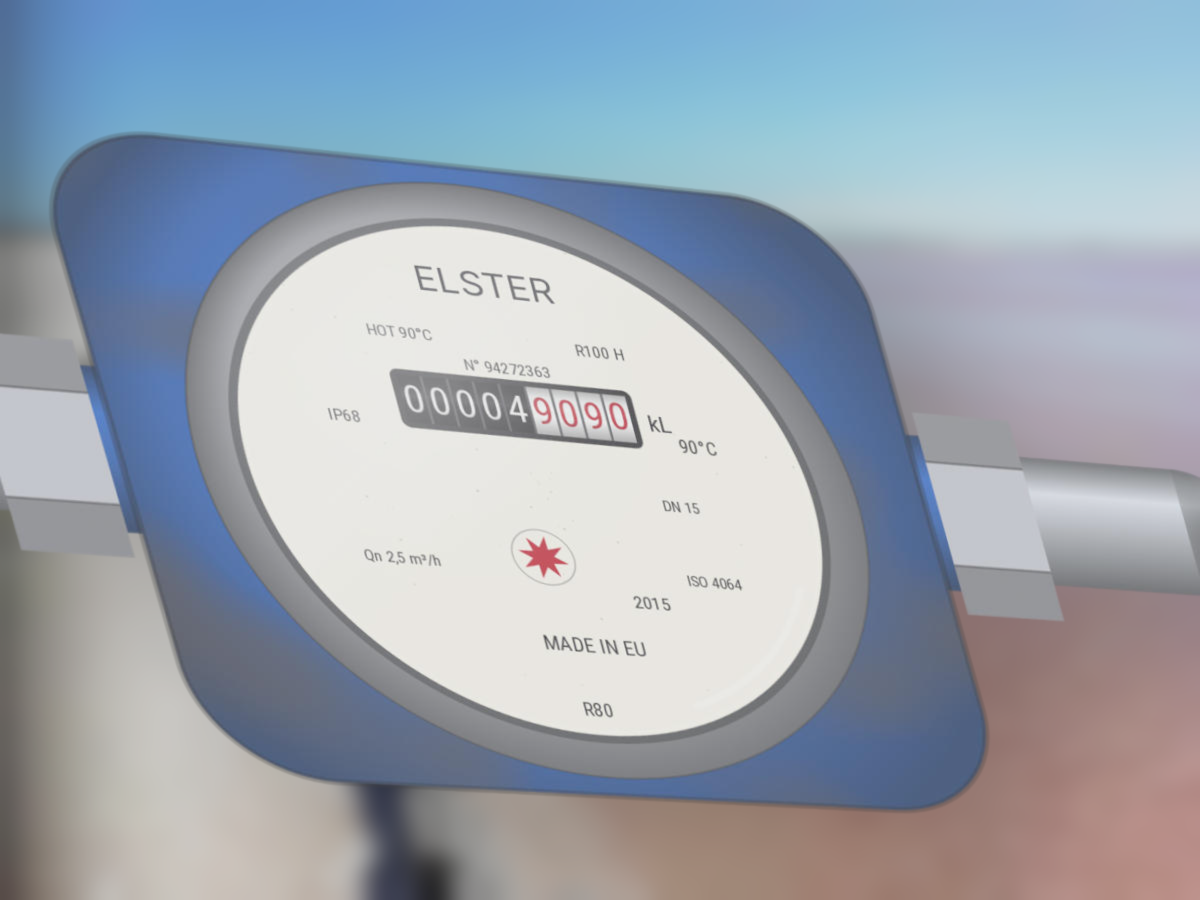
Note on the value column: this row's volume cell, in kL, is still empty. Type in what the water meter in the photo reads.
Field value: 4.9090 kL
